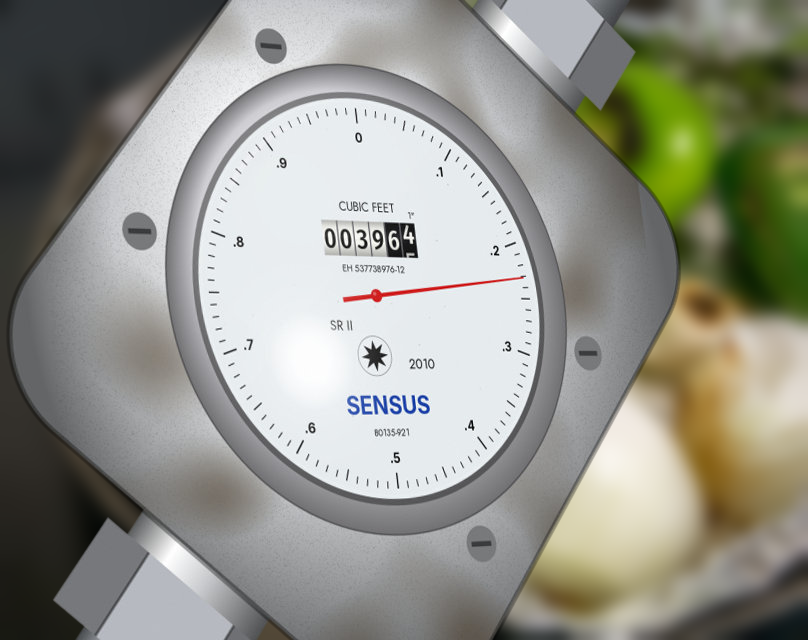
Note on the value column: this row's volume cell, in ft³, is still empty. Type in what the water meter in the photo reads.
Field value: 3964.23 ft³
